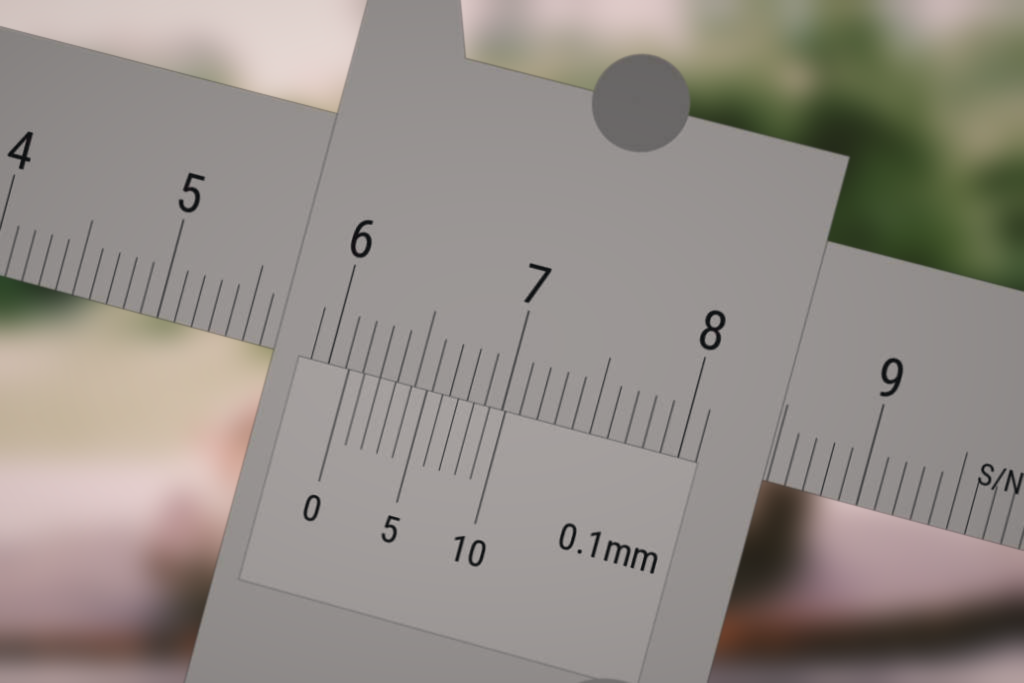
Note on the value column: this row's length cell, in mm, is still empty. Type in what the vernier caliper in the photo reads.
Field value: 61.2 mm
